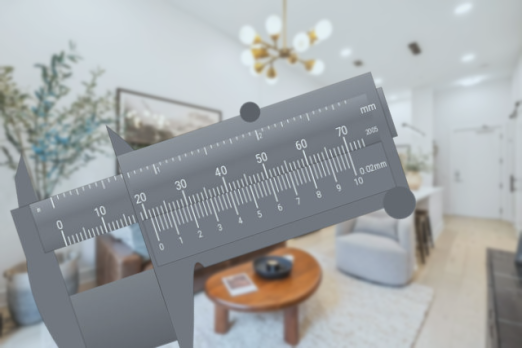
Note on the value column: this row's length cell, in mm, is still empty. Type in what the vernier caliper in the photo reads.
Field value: 21.0 mm
